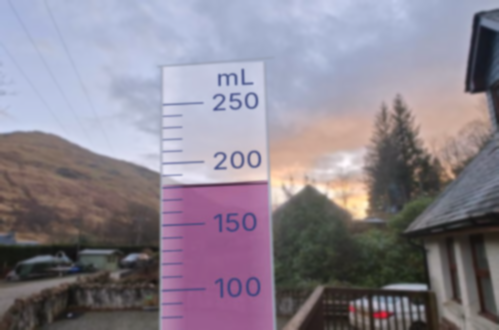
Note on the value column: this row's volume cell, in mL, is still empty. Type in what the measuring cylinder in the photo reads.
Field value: 180 mL
